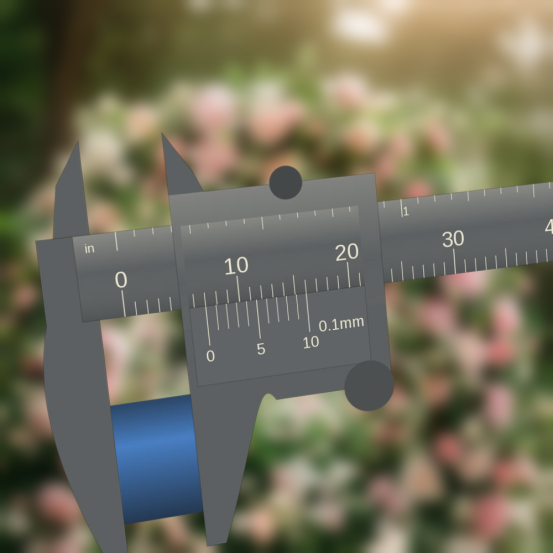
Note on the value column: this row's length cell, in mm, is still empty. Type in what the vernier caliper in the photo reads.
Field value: 7.0 mm
